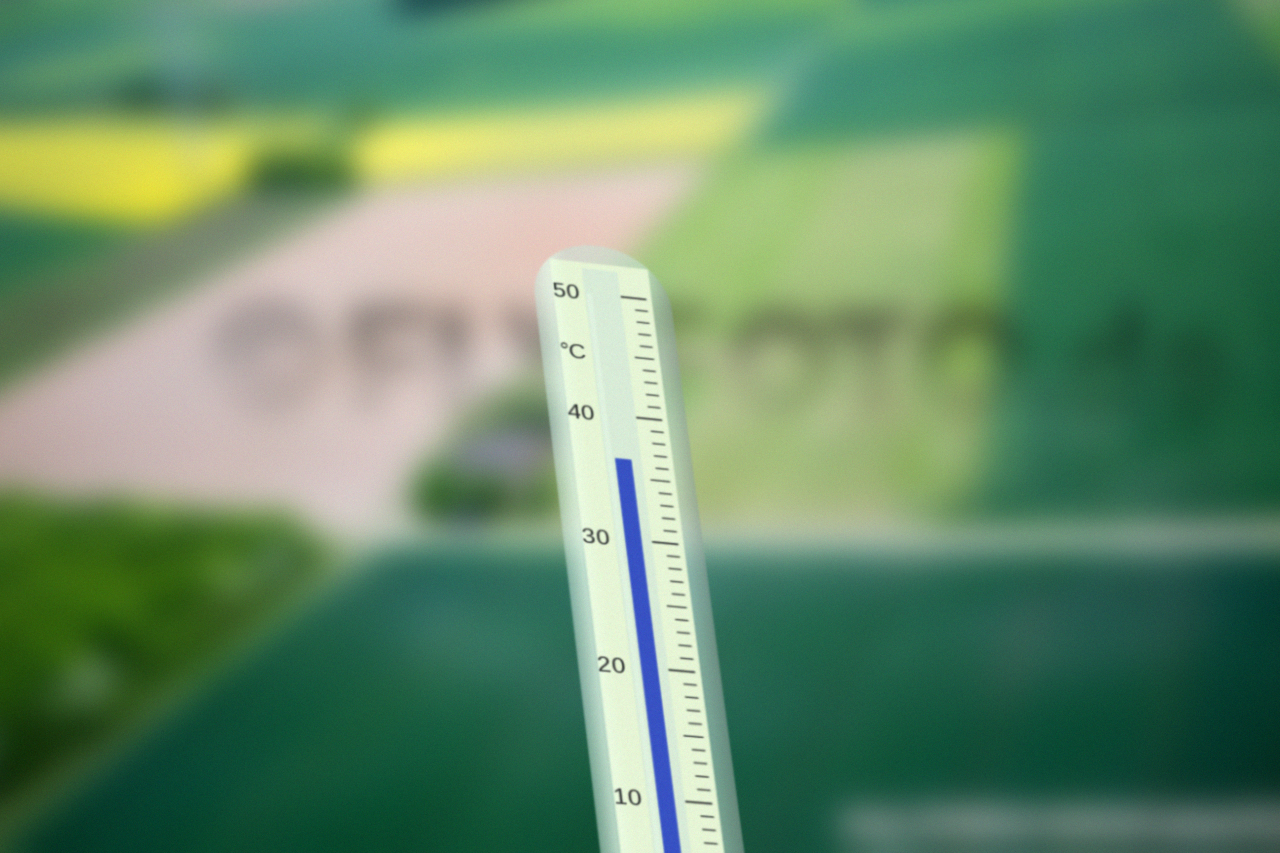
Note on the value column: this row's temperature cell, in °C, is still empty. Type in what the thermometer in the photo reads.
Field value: 36.5 °C
